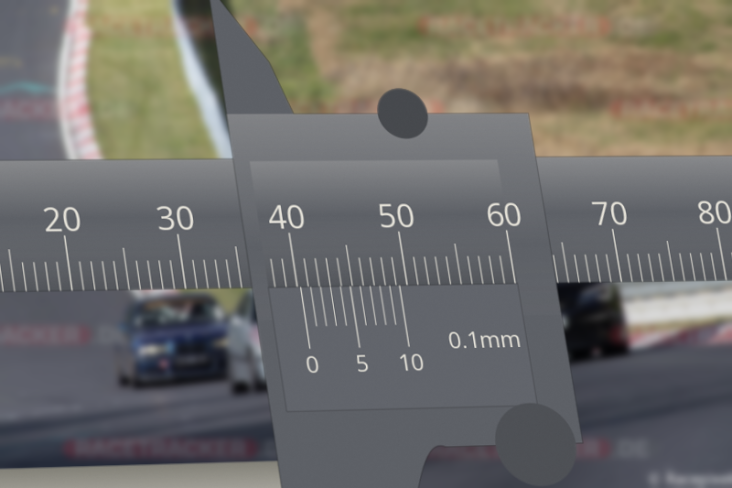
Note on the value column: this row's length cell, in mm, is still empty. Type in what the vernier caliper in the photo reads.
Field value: 40.3 mm
